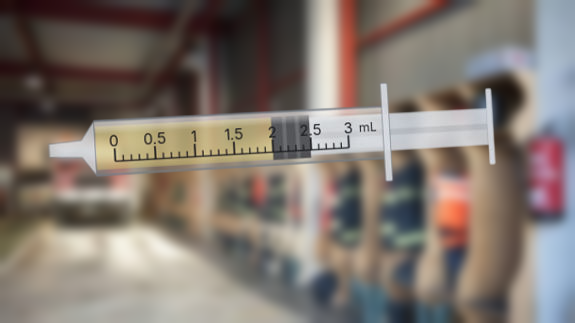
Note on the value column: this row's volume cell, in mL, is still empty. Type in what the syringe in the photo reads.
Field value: 2 mL
